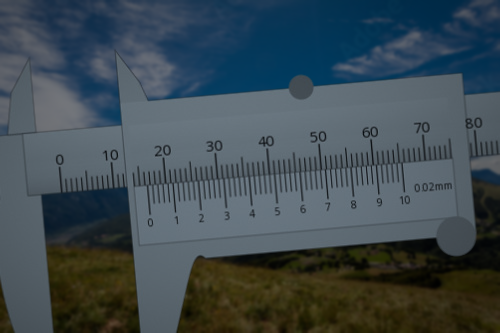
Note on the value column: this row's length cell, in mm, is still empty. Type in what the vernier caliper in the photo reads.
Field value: 16.5 mm
